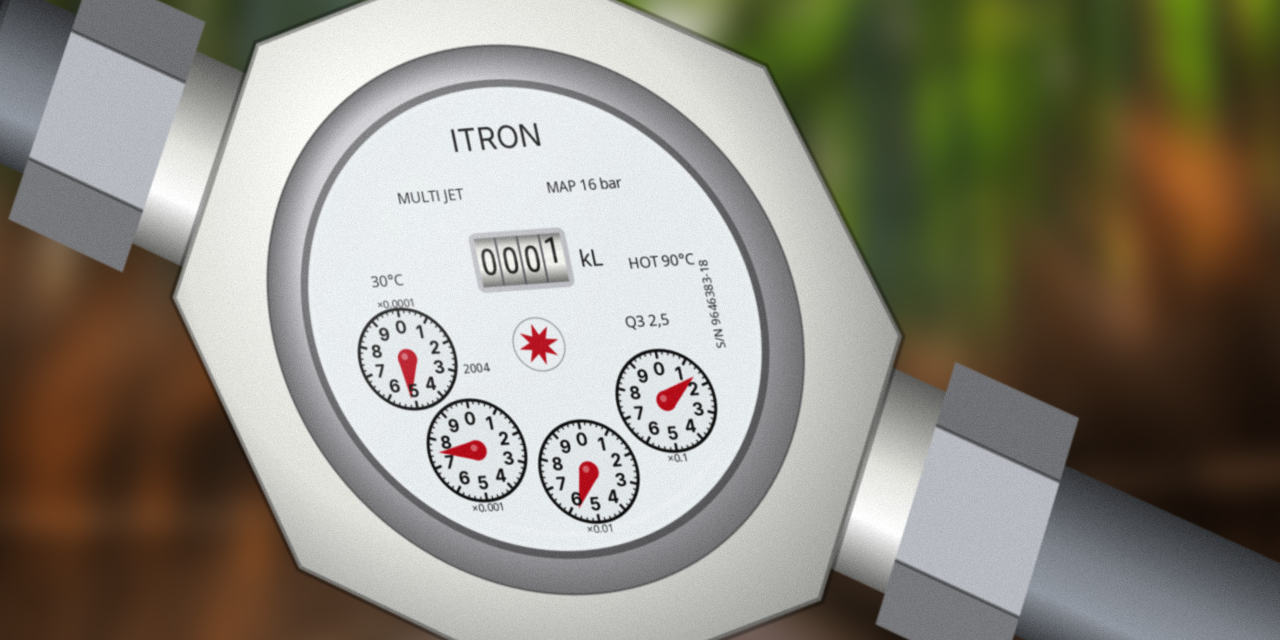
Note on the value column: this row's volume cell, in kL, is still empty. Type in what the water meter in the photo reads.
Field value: 1.1575 kL
